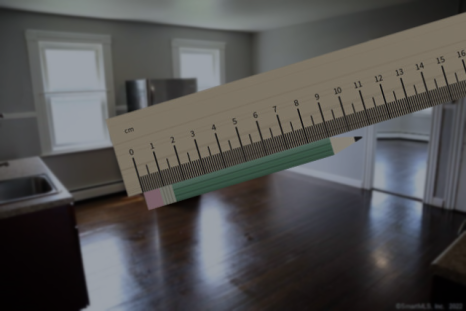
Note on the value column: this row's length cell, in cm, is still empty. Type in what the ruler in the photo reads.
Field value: 10.5 cm
